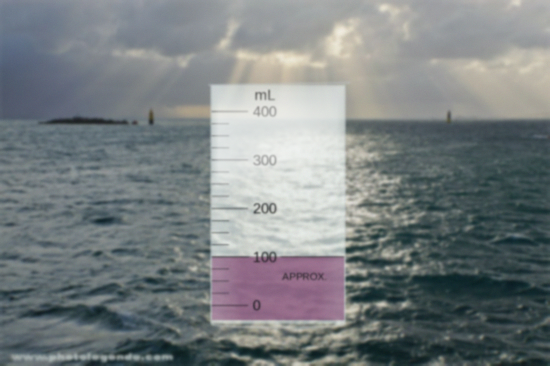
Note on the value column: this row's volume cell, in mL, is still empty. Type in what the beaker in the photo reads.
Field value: 100 mL
